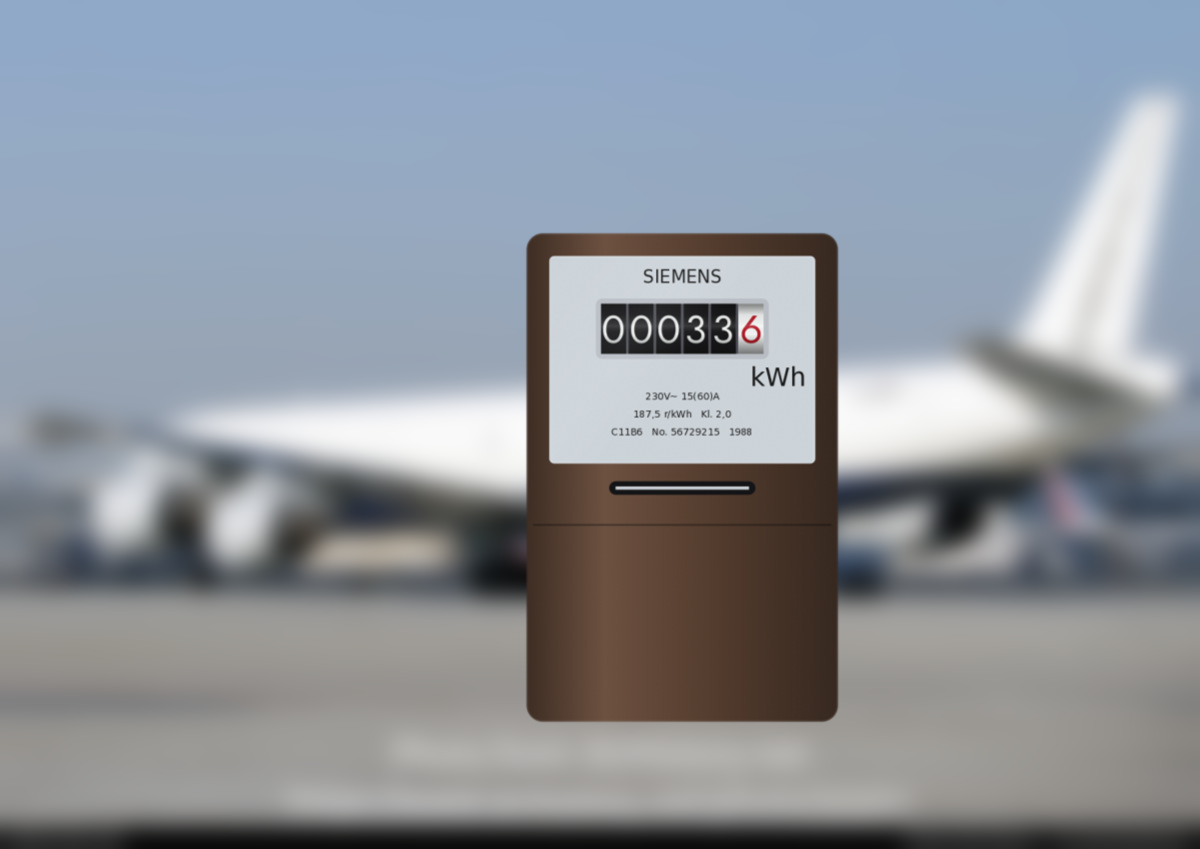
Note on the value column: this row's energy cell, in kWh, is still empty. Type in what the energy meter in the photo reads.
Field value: 33.6 kWh
